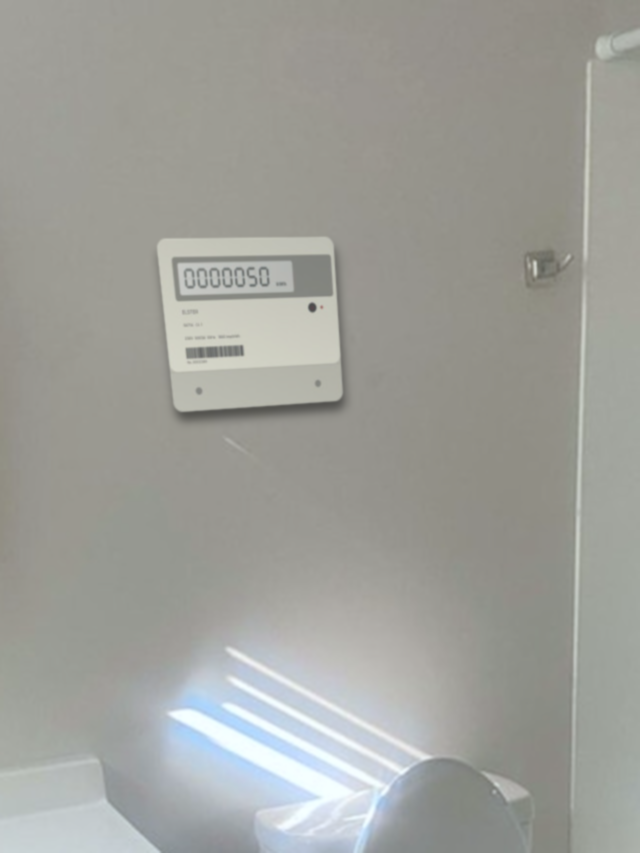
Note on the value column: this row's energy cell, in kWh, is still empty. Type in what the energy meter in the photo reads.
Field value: 50 kWh
